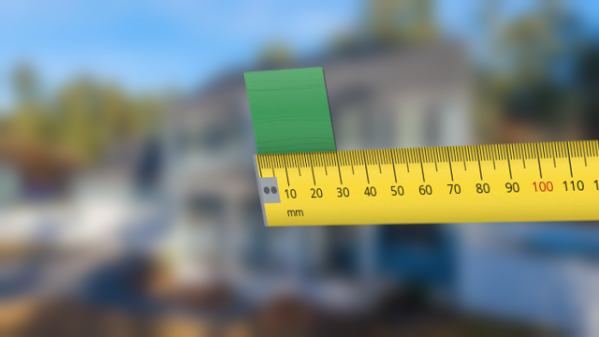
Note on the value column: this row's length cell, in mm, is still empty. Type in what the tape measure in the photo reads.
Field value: 30 mm
